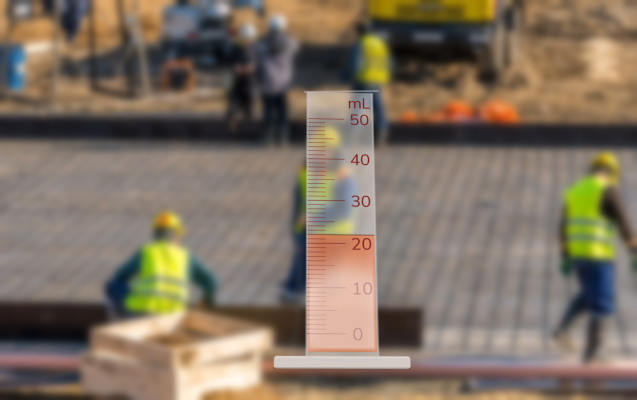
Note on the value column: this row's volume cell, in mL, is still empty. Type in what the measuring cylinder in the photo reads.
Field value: 22 mL
